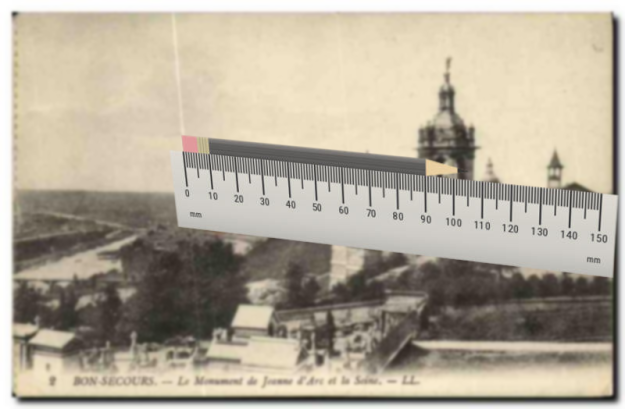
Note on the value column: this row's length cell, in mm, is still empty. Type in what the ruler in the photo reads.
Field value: 105 mm
